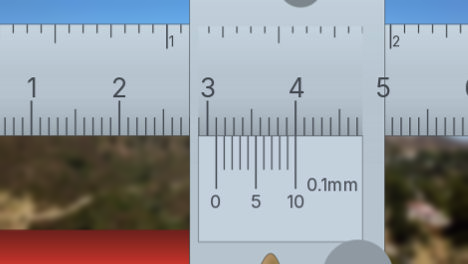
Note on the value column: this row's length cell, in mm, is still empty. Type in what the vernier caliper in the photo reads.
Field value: 31.0 mm
